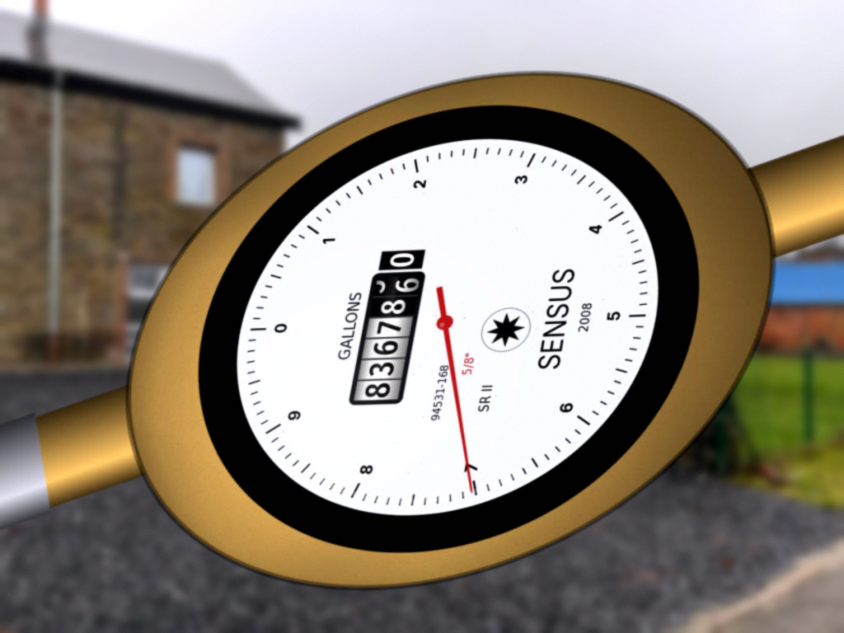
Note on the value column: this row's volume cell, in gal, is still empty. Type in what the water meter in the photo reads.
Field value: 8367857.0 gal
